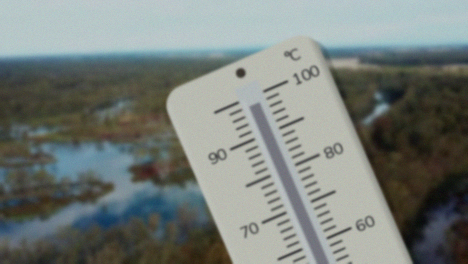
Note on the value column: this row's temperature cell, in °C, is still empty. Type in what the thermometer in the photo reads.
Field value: 98 °C
